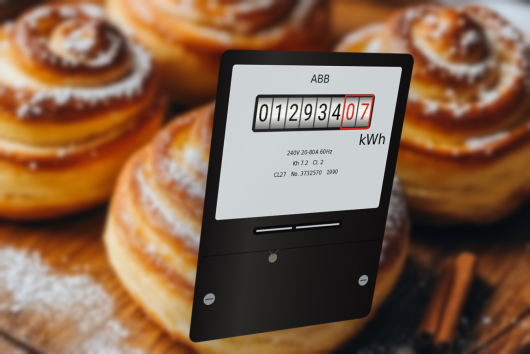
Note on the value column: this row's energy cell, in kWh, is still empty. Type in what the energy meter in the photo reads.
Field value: 12934.07 kWh
